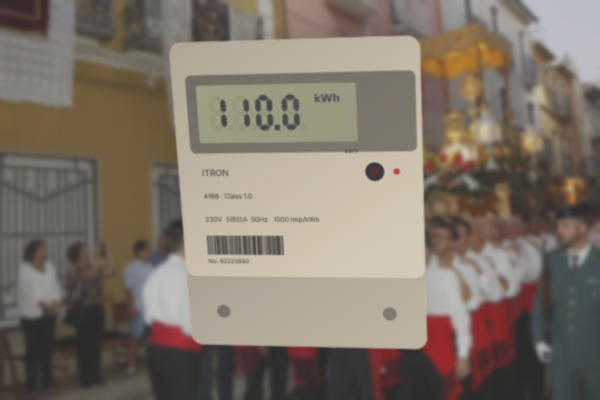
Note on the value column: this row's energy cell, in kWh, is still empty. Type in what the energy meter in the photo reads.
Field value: 110.0 kWh
